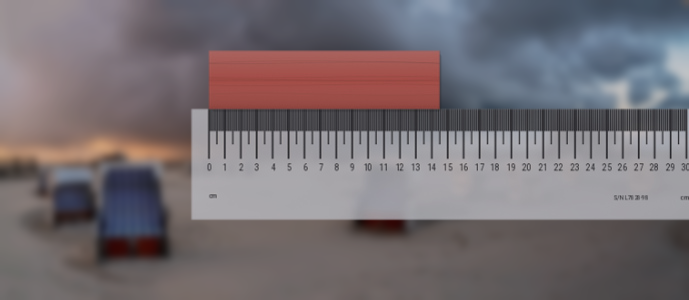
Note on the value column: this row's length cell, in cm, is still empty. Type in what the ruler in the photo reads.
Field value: 14.5 cm
